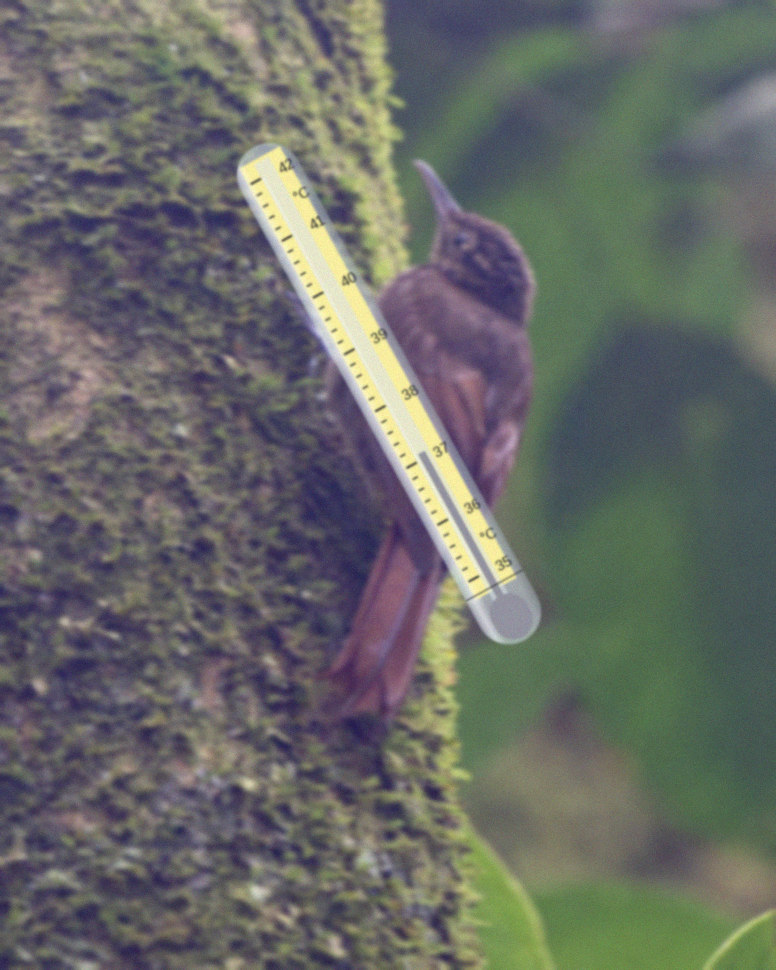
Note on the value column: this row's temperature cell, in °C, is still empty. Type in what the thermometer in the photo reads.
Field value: 37.1 °C
